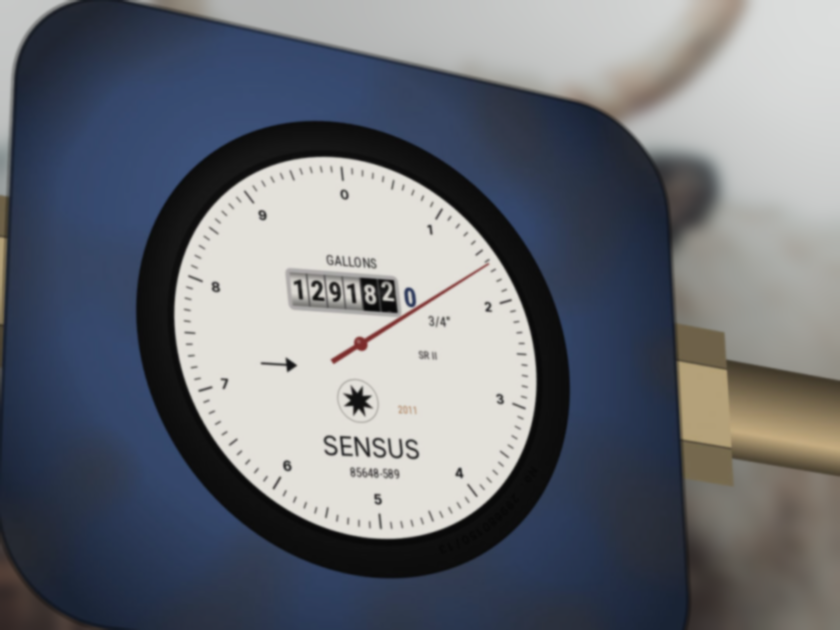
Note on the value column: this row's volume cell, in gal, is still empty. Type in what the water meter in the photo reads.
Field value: 1291821.6 gal
